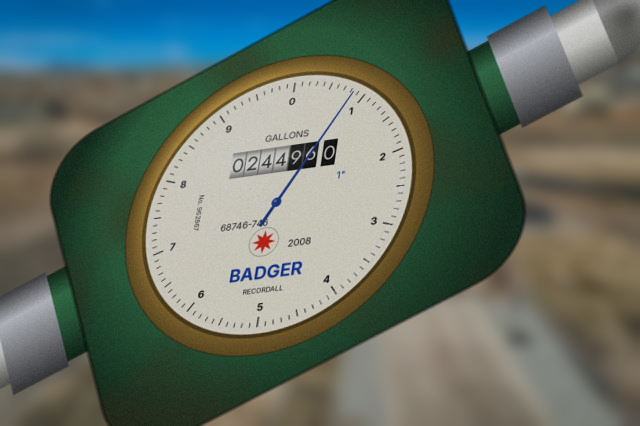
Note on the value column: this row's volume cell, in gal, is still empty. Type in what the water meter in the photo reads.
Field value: 244960.8 gal
